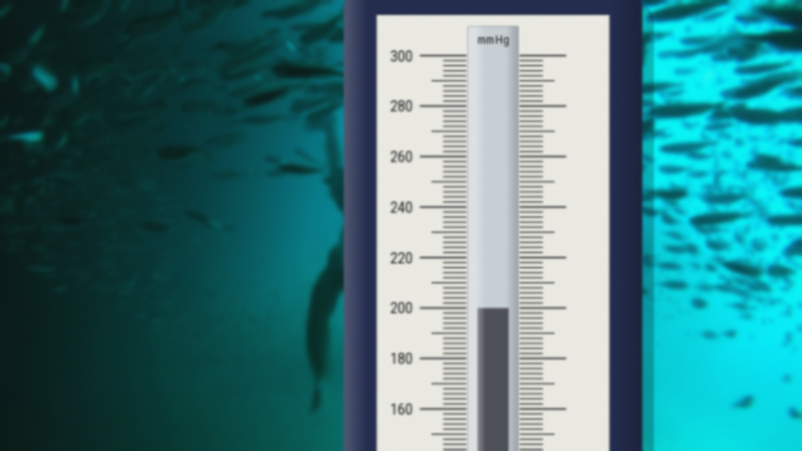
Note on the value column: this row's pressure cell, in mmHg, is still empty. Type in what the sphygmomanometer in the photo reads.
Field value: 200 mmHg
